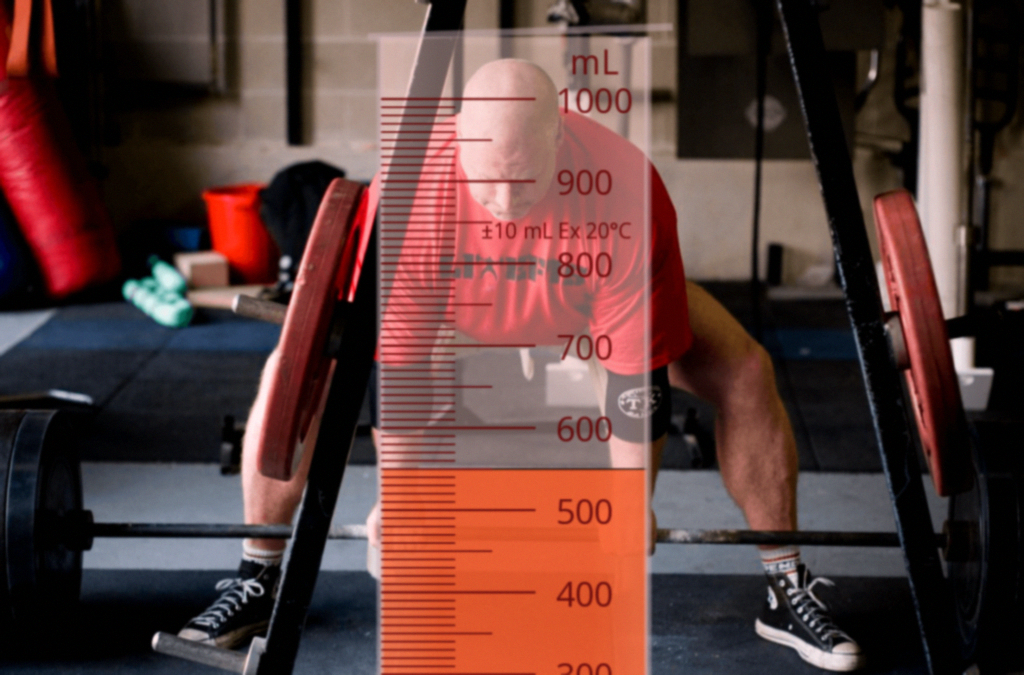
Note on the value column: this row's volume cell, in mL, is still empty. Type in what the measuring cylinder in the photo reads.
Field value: 550 mL
